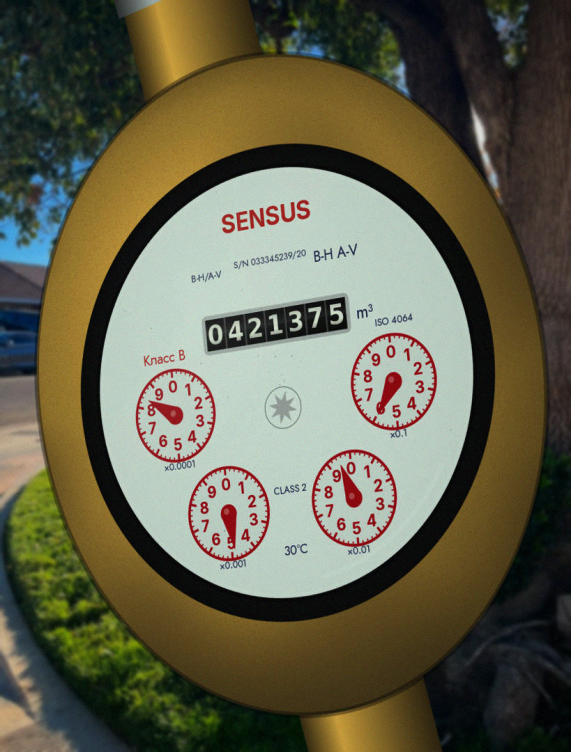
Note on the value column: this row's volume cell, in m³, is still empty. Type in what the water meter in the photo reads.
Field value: 421375.5948 m³
